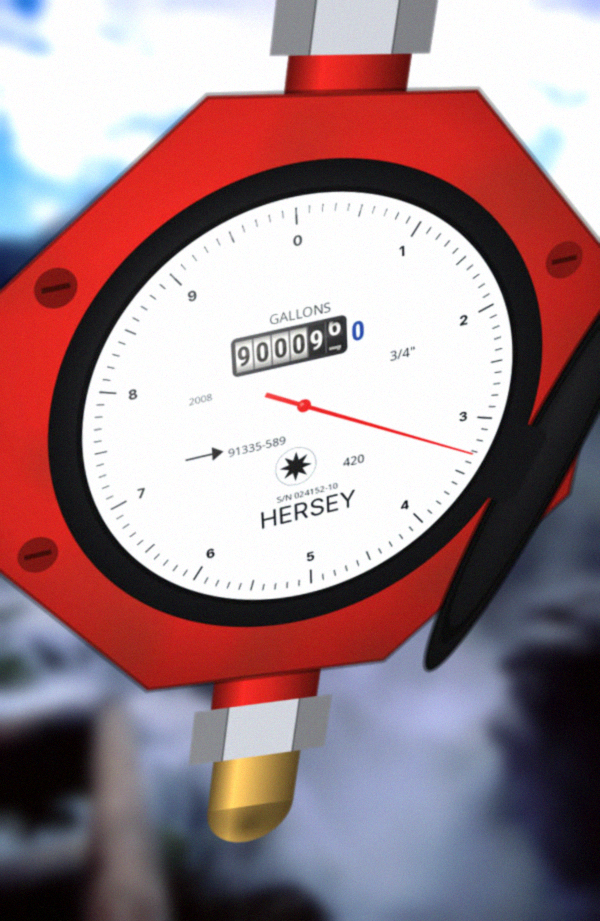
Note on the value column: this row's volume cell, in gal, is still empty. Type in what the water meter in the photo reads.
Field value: 9000963.3 gal
